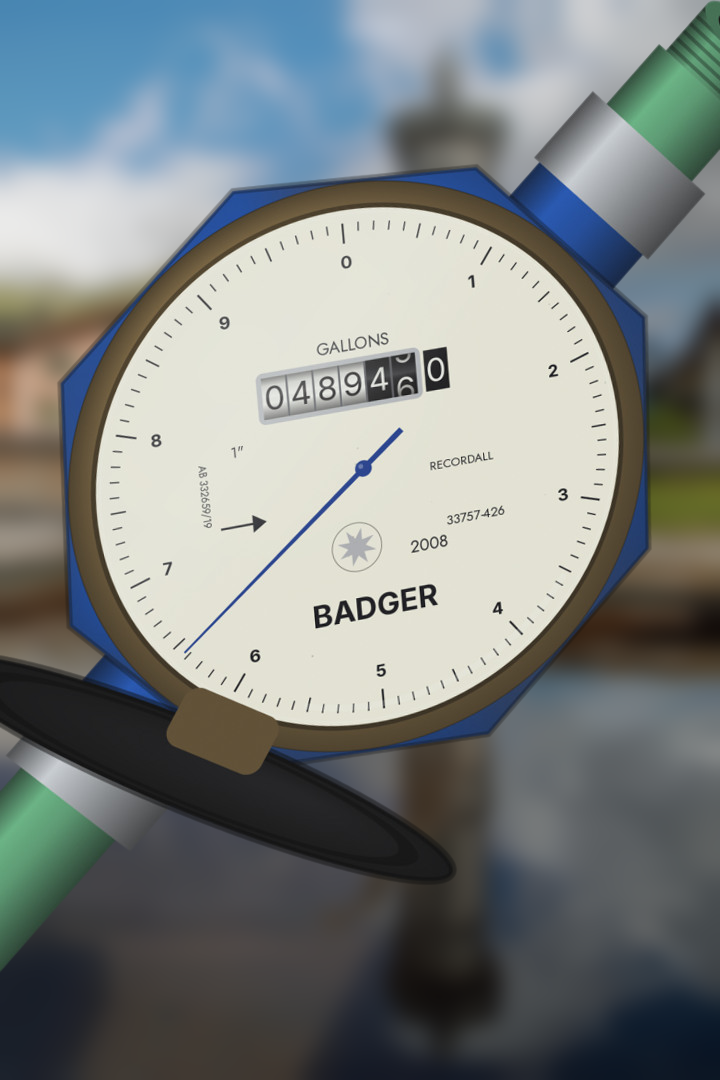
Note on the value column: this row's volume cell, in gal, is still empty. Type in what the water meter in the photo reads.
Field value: 489456.4 gal
